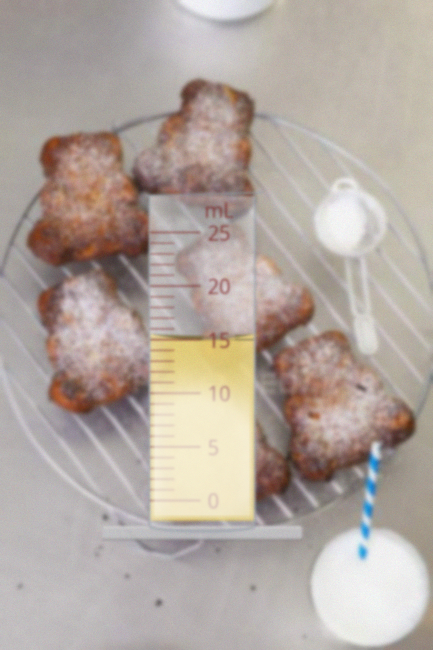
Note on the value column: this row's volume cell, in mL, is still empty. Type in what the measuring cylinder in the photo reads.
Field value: 15 mL
